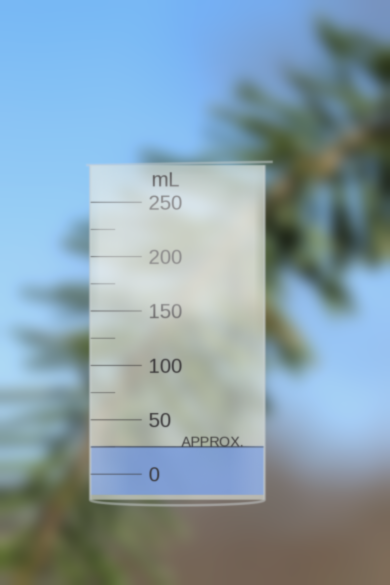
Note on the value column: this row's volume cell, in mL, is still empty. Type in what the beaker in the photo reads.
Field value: 25 mL
